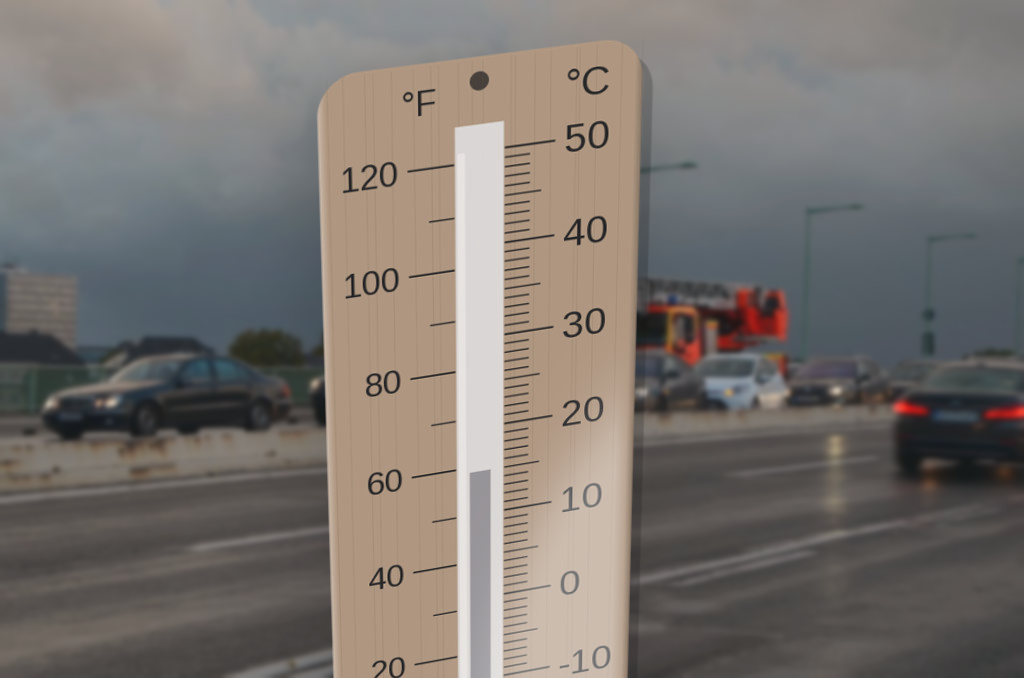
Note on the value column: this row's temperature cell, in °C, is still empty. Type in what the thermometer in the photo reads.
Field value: 15 °C
